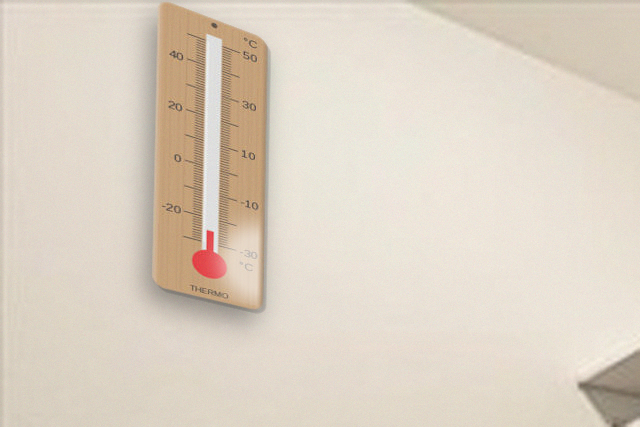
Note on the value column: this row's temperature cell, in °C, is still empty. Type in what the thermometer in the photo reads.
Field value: -25 °C
